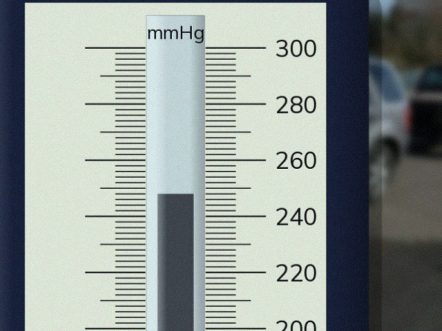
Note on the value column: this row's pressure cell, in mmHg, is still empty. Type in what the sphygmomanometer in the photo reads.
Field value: 248 mmHg
